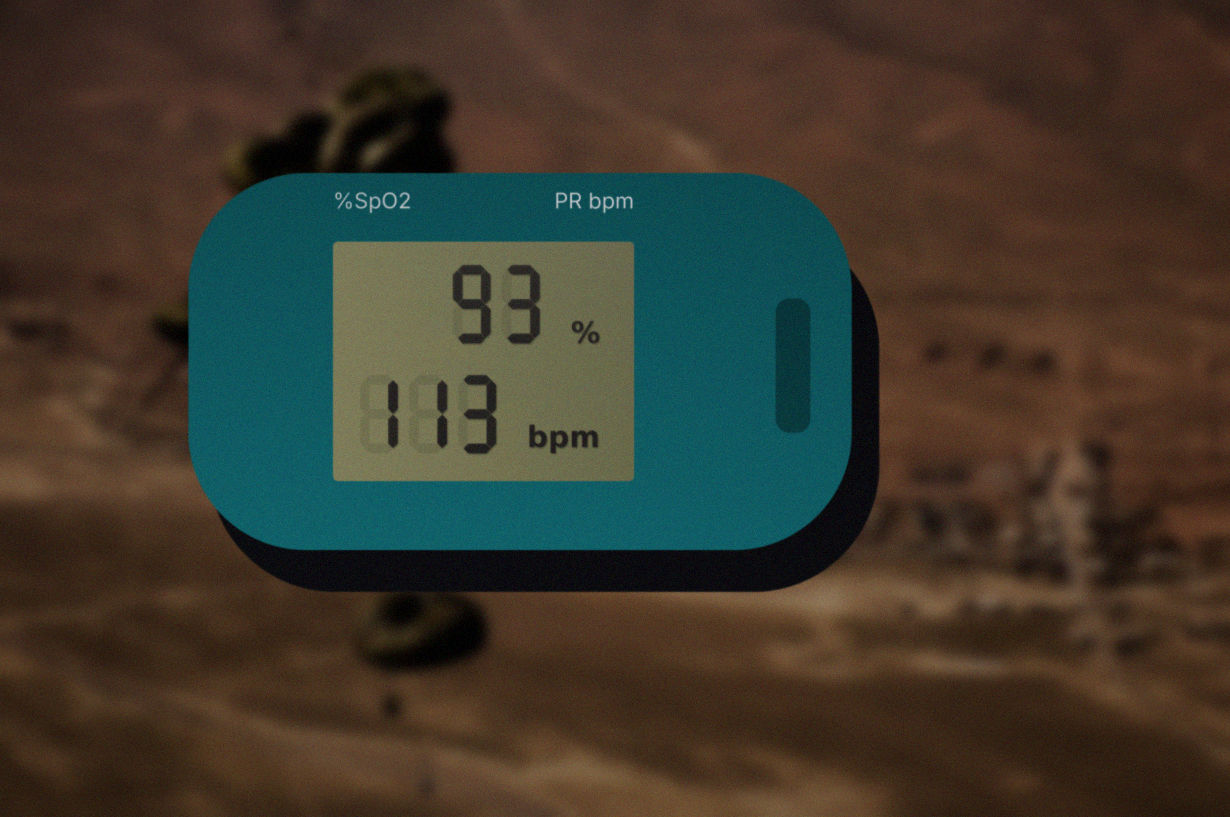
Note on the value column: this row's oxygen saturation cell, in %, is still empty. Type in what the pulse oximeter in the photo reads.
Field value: 93 %
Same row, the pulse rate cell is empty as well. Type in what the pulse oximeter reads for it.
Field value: 113 bpm
